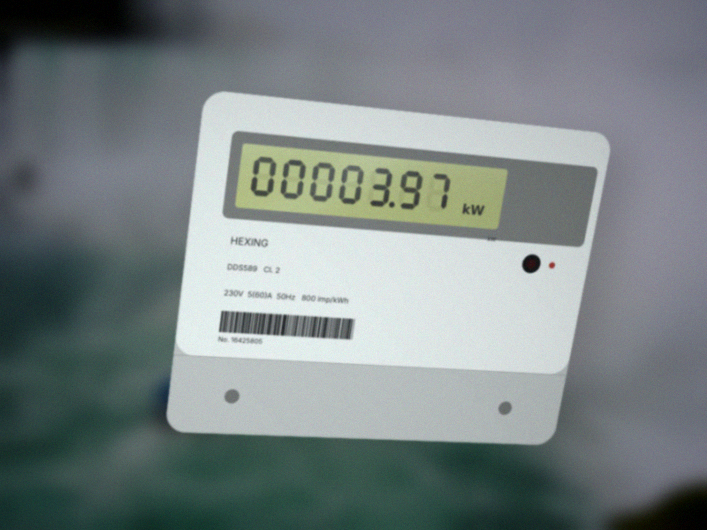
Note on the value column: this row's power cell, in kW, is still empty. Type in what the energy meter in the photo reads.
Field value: 3.97 kW
